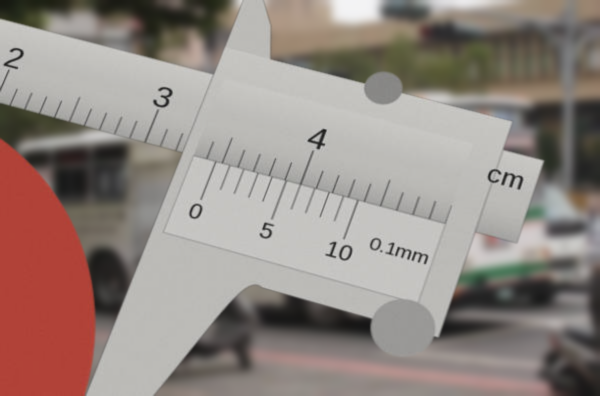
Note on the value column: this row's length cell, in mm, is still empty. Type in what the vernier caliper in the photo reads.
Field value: 34.6 mm
